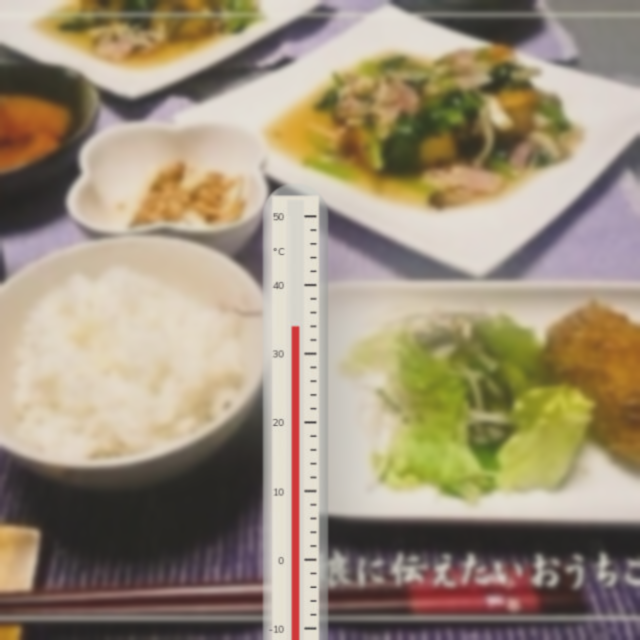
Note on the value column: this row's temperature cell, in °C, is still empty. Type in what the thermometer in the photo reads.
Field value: 34 °C
